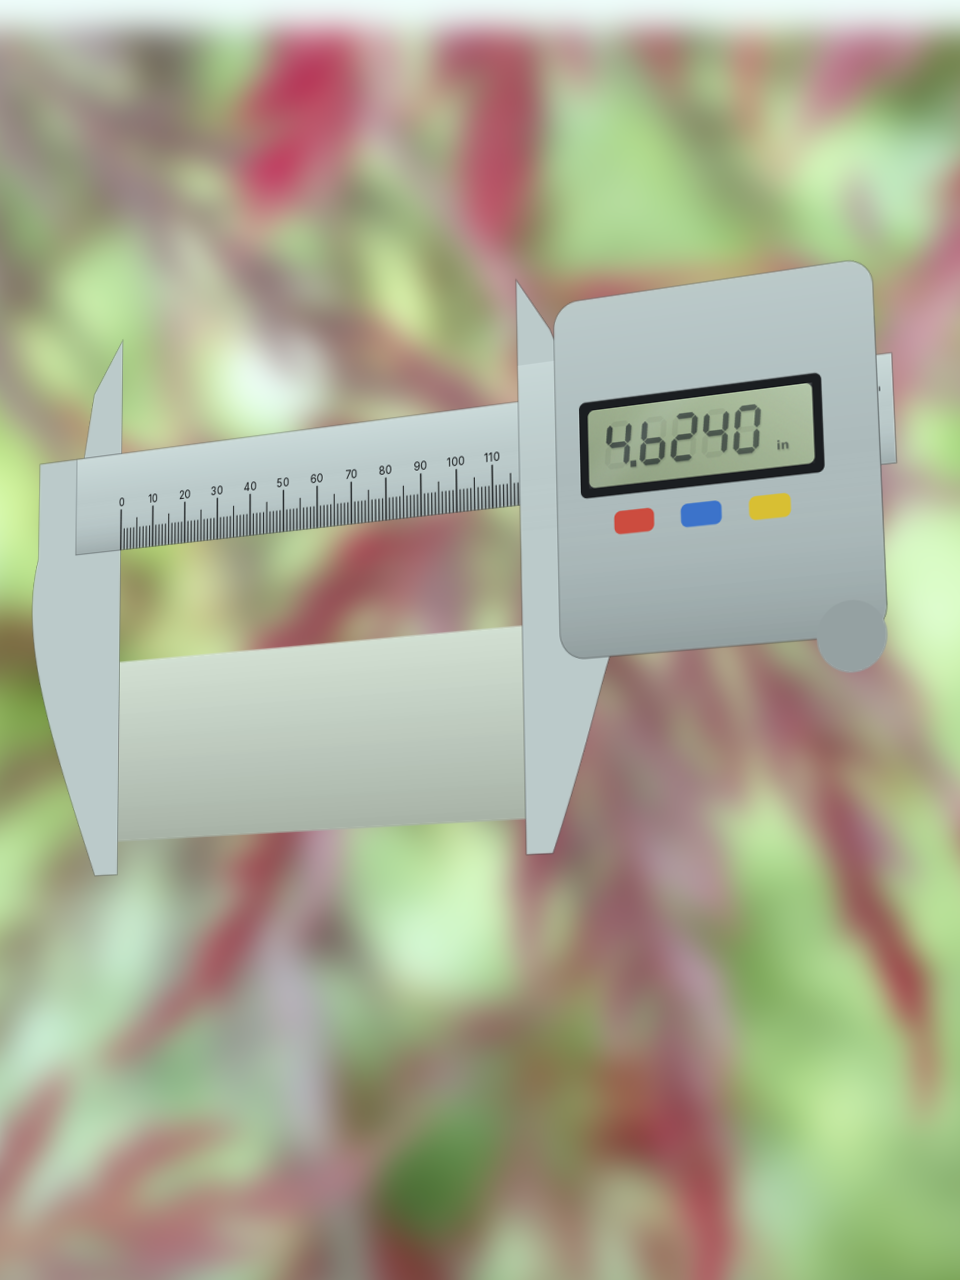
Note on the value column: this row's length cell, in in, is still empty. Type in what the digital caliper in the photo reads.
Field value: 4.6240 in
